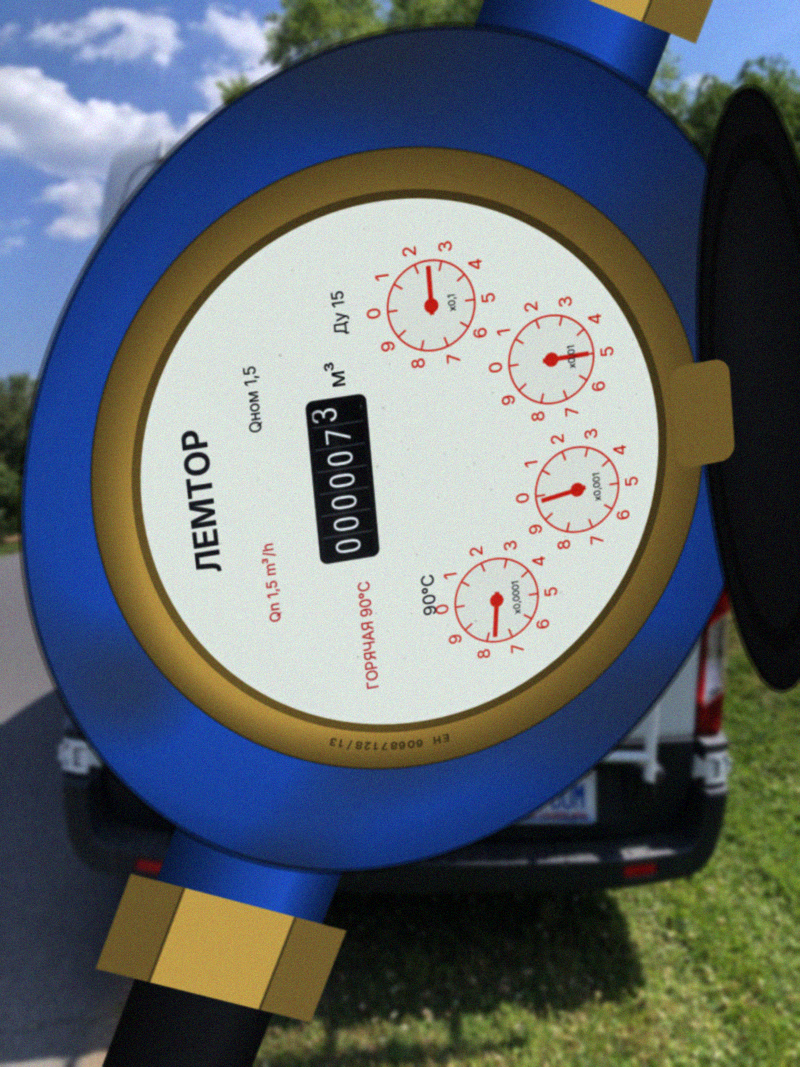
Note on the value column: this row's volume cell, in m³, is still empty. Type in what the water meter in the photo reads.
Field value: 73.2497 m³
